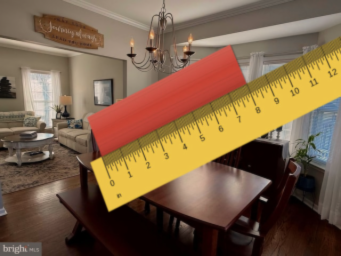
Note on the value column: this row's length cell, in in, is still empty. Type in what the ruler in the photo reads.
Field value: 8 in
